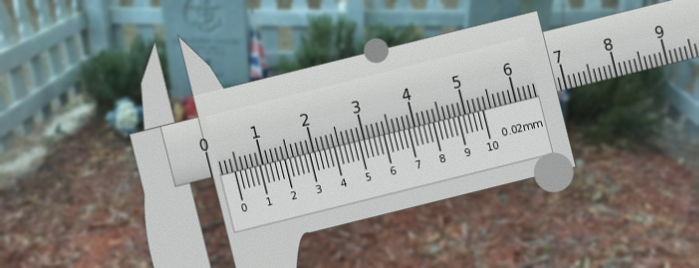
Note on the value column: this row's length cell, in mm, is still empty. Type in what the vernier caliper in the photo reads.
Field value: 4.5 mm
